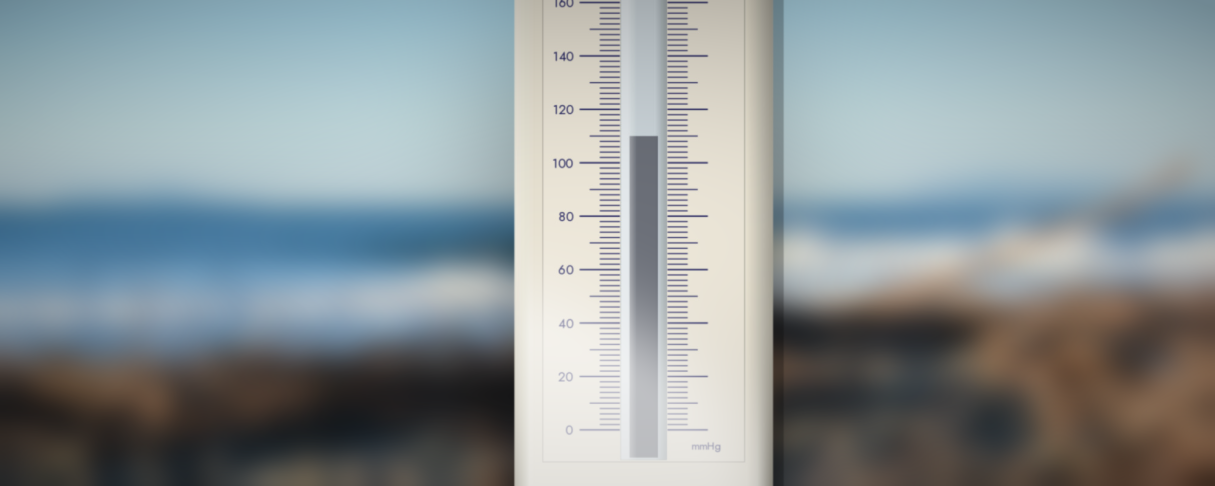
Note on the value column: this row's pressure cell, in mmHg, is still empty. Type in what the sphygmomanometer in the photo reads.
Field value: 110 mmHg
